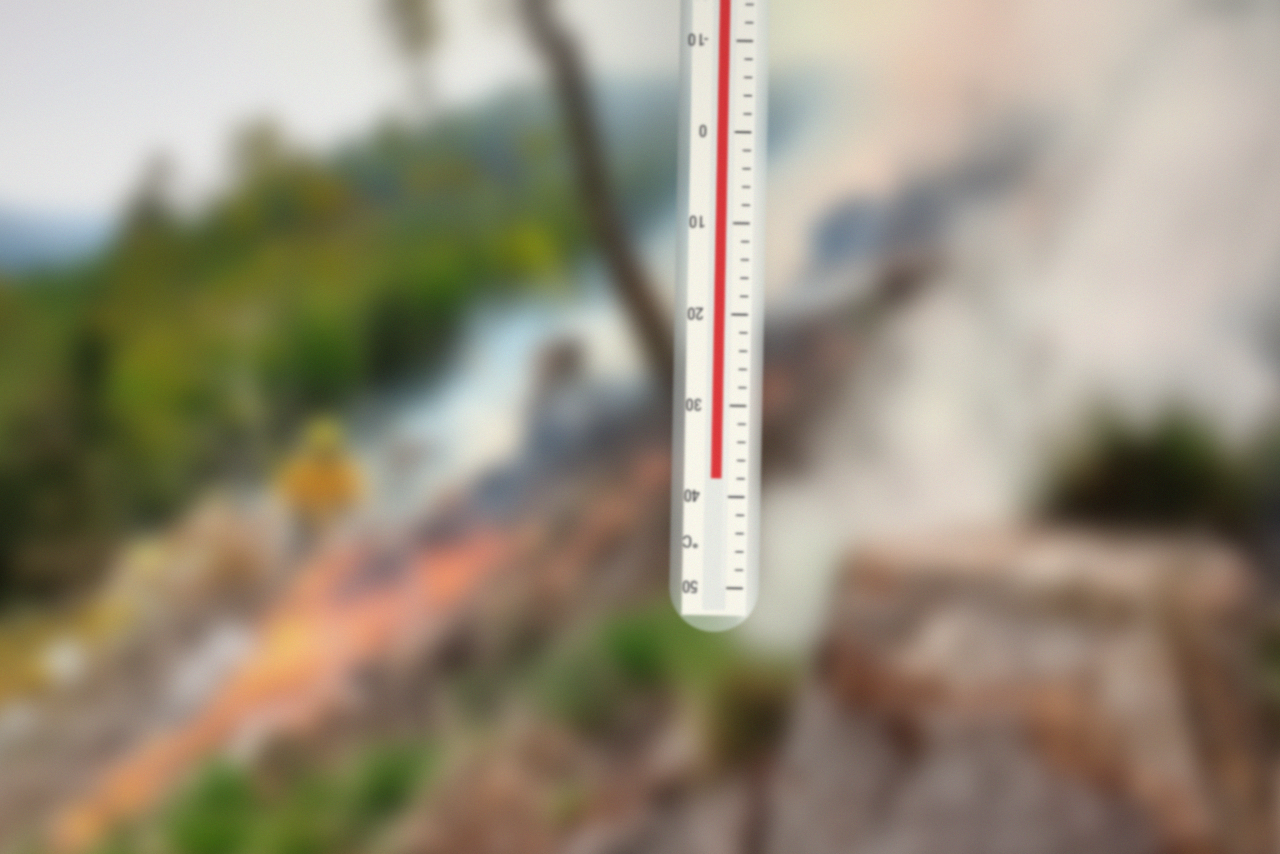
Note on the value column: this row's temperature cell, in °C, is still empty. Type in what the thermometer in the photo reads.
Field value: 38 °C
